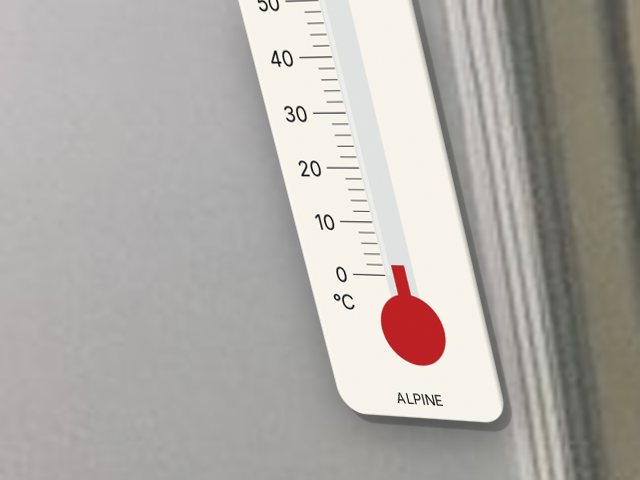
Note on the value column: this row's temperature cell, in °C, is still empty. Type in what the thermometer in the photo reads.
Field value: 2 °C
